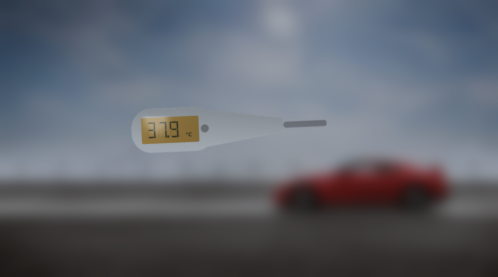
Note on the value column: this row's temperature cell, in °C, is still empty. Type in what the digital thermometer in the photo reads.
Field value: 37.9 °C
